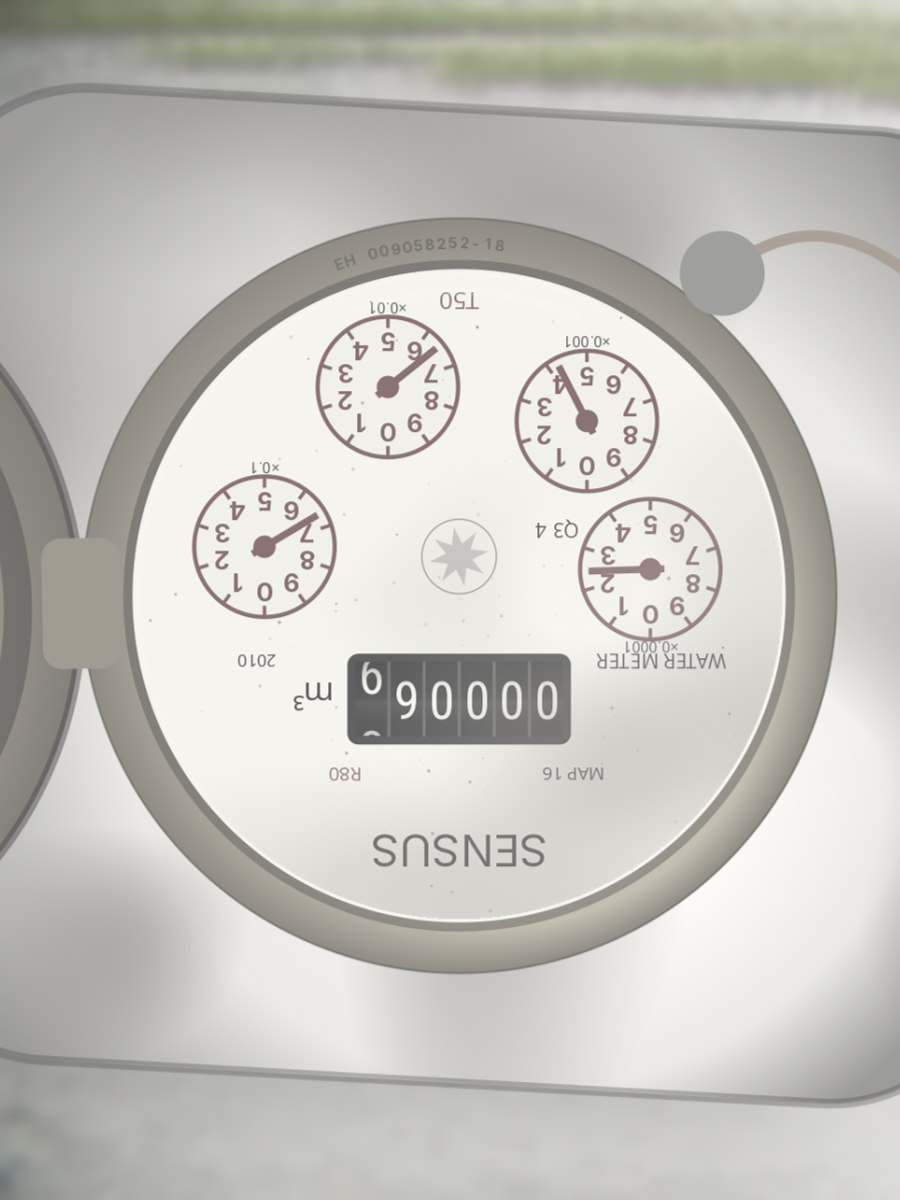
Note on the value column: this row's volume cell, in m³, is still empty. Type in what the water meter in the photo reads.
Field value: 68.6642 m³
